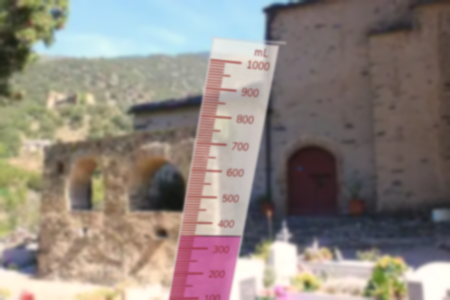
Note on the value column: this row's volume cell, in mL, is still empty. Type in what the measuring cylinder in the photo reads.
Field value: 350 mL
